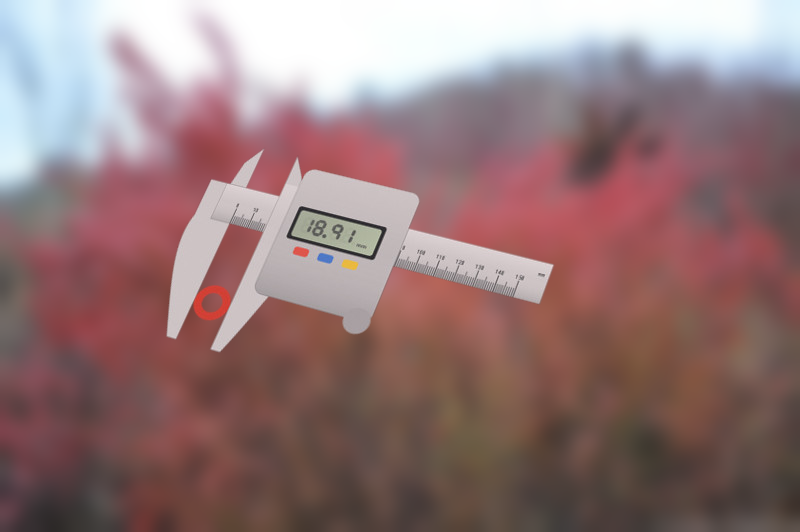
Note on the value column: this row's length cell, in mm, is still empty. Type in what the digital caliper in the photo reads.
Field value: 18.91 mm
